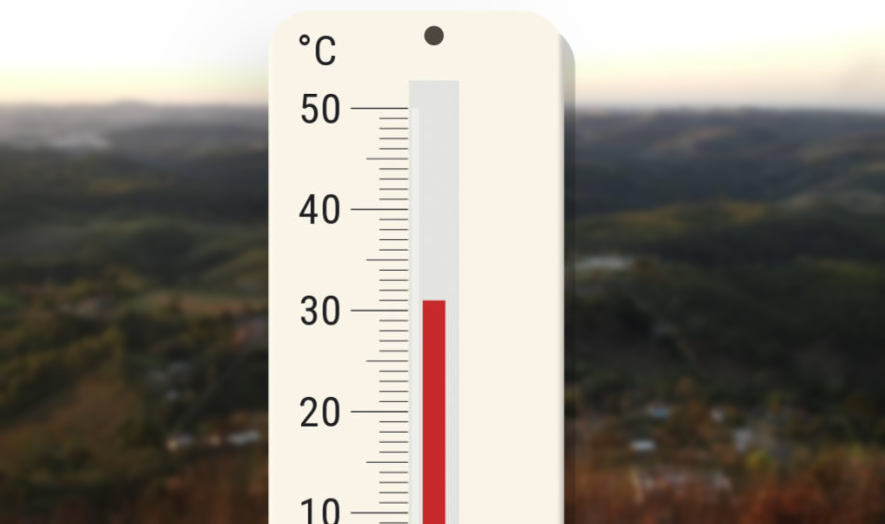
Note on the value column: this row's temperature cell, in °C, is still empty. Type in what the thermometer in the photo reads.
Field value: 31 °C
